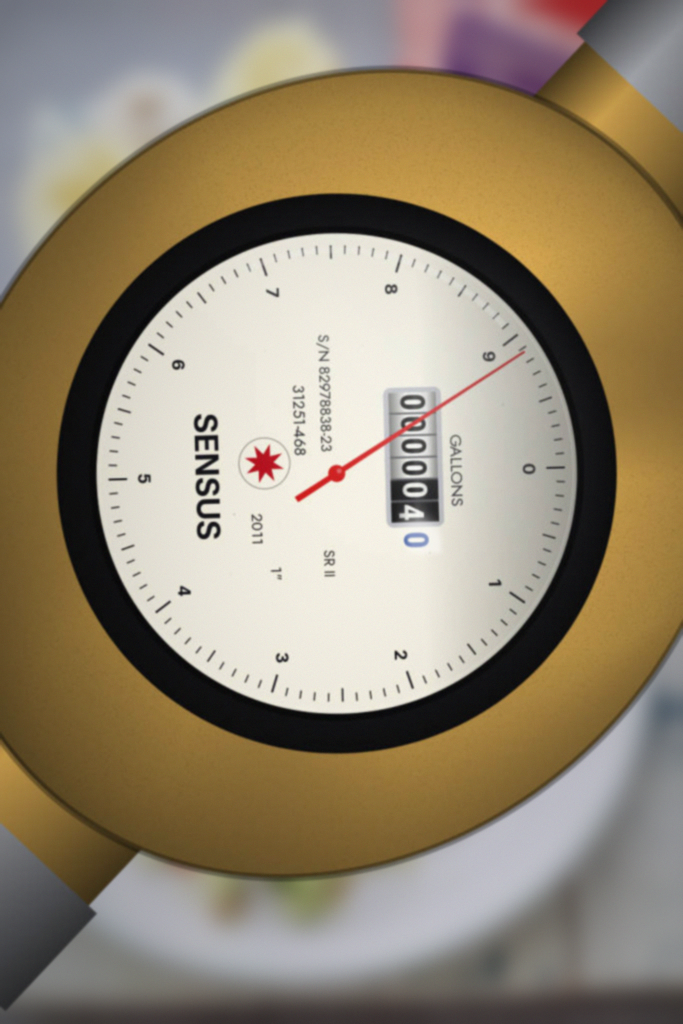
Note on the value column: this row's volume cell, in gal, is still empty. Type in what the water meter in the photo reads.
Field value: 39.1 gal
